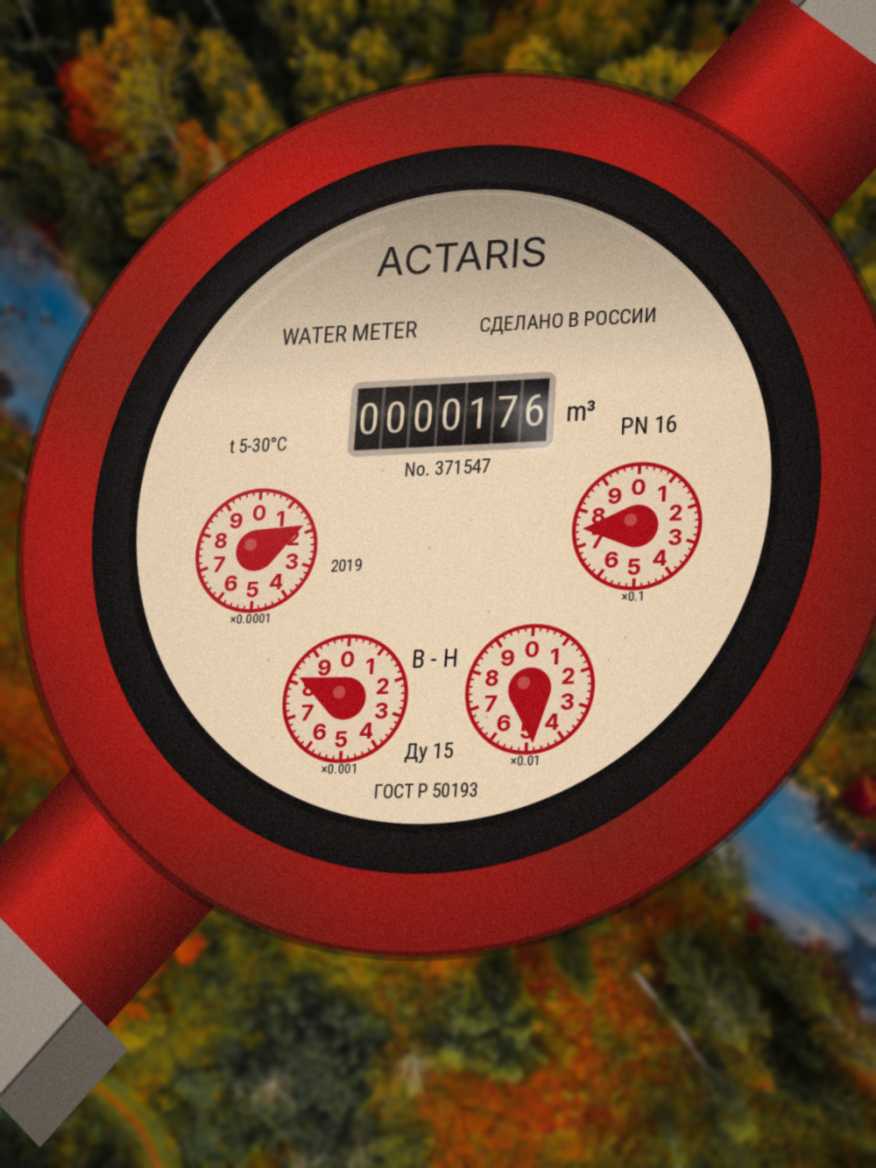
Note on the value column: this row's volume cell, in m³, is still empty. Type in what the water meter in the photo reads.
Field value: 176.7481 m³
